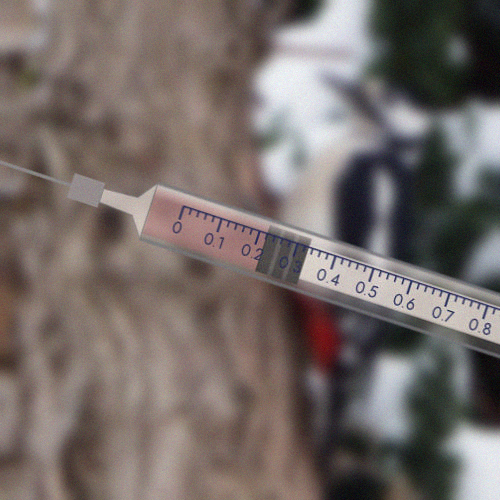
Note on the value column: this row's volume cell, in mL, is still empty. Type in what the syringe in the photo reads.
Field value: 0.22 mL
